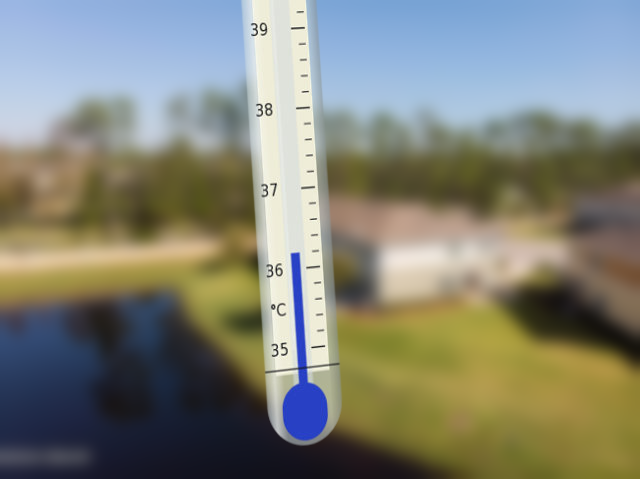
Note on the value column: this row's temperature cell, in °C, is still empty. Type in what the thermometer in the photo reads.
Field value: 36.2 °C
